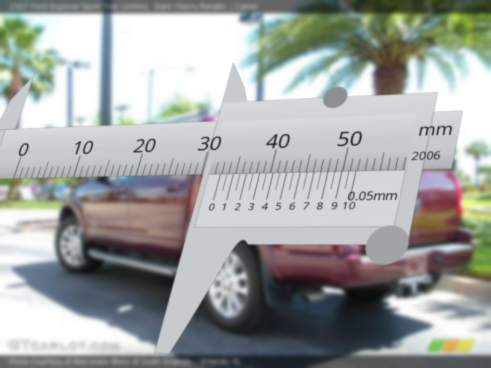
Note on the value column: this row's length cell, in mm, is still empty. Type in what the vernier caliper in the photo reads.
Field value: 32.8 mm
